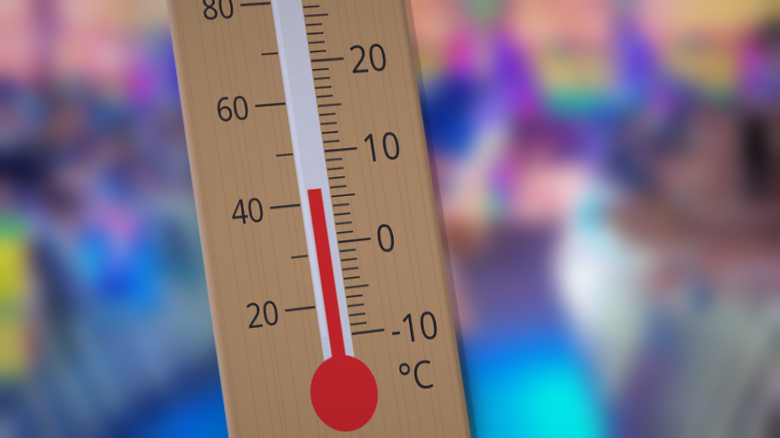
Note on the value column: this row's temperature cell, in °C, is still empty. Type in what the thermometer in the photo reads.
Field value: 6 °C
